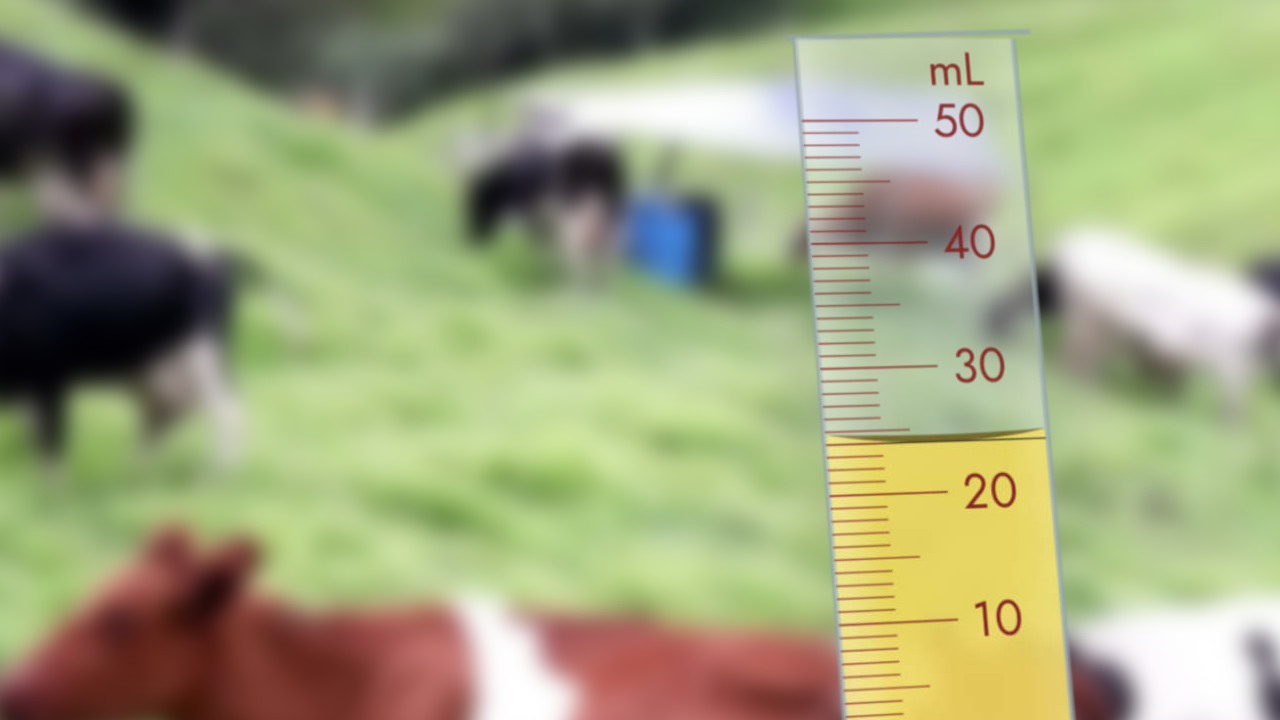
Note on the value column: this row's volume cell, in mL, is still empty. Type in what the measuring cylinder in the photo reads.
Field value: 24 mL
